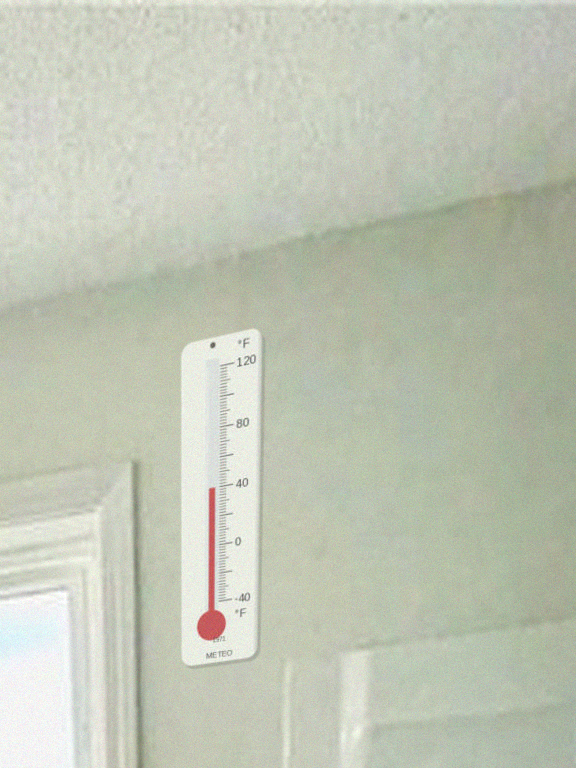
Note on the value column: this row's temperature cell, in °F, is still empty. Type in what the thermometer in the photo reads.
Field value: 40 °F
